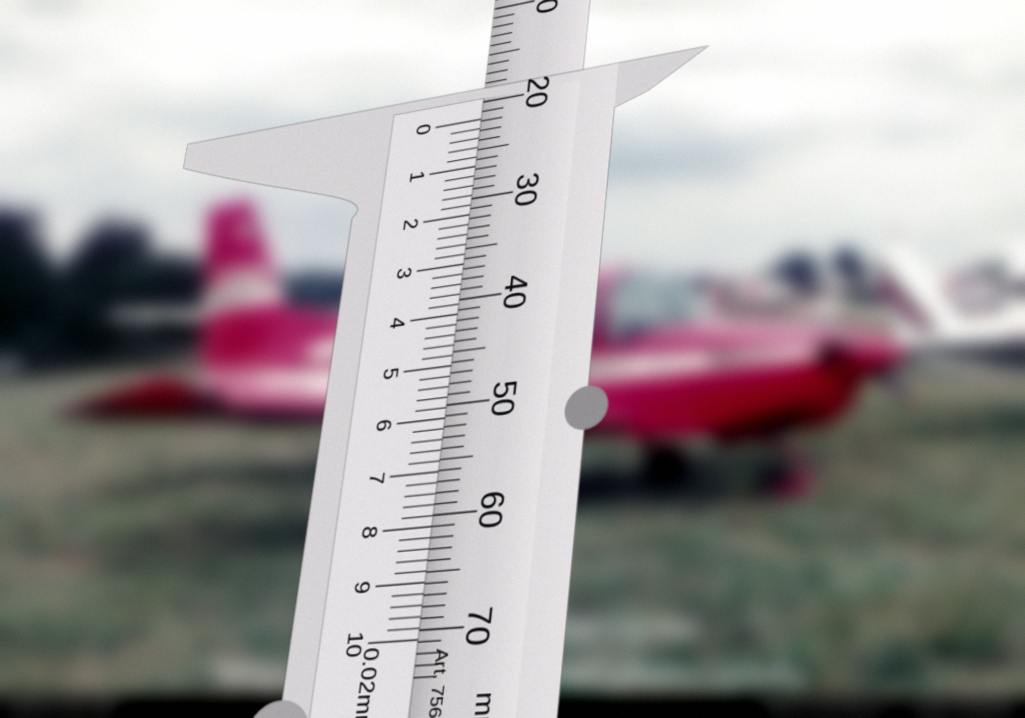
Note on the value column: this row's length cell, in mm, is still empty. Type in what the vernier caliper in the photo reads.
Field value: 21.8 mm
